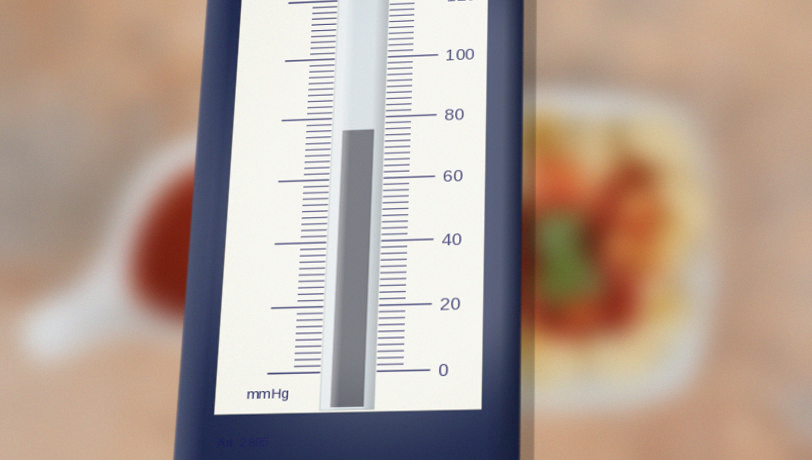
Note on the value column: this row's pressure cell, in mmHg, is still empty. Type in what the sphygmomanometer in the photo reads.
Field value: 76 mmHg
